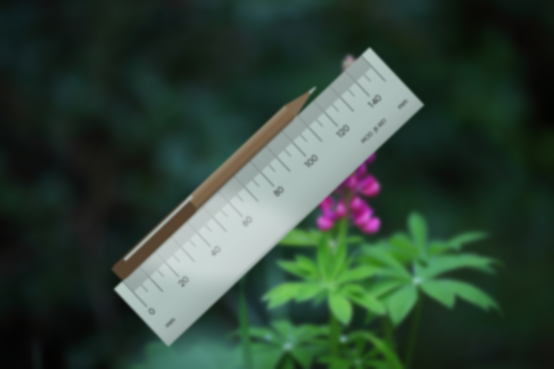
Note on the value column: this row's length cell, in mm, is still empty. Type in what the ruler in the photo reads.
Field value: 125 mm
